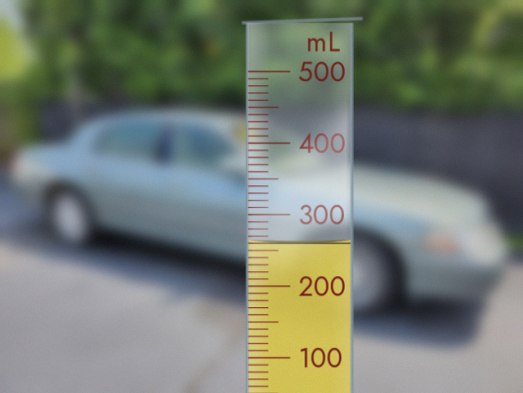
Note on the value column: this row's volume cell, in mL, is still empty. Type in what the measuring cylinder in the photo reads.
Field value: 260 mL
